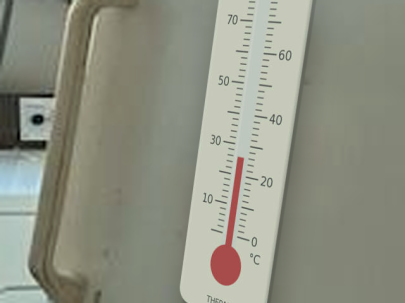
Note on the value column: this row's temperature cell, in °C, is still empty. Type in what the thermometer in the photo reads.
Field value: 26 °C
